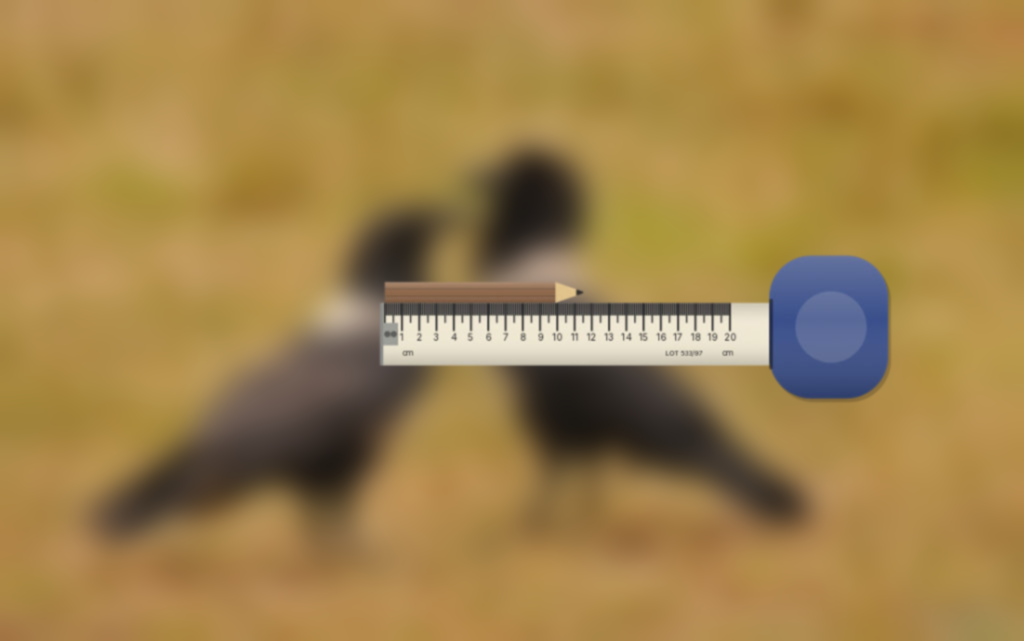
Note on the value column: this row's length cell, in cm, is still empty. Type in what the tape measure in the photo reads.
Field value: 11.5 cm
